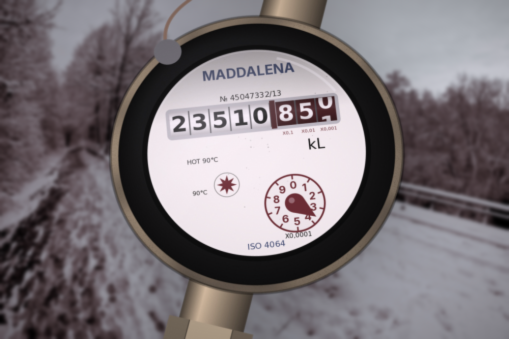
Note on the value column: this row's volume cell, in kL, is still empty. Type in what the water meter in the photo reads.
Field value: 23510.8503 kL
